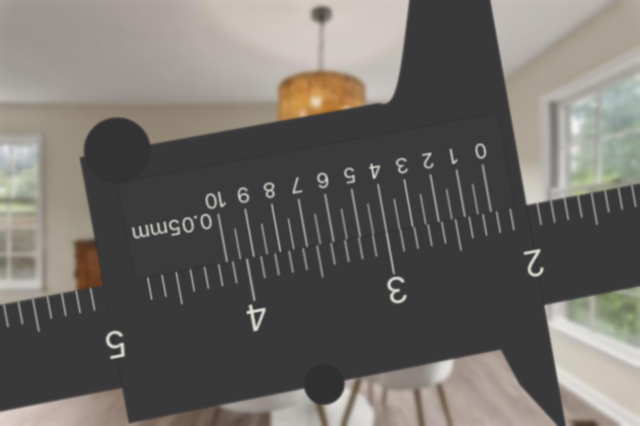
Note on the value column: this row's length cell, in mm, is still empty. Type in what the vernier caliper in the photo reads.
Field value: 22.4 mm
